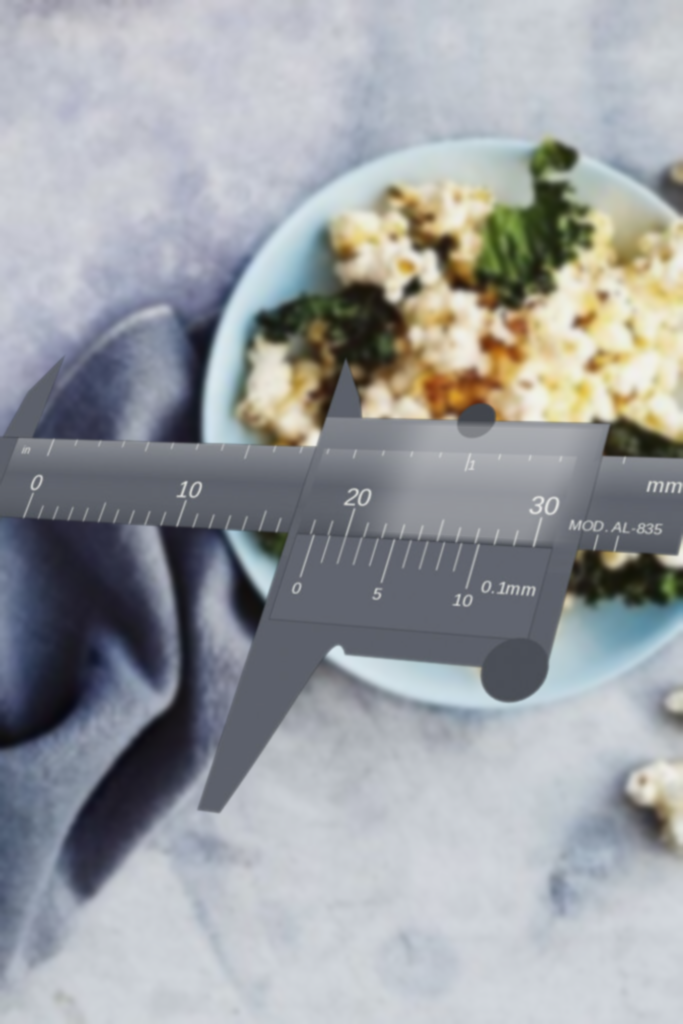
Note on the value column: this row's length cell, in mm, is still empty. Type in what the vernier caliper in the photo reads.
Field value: 18.2 mm
